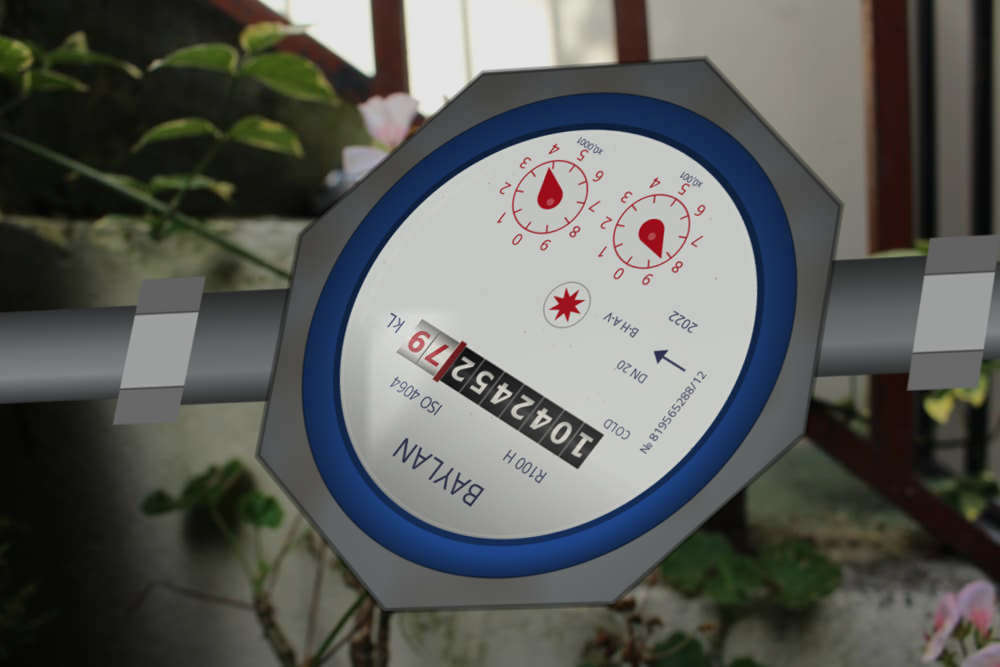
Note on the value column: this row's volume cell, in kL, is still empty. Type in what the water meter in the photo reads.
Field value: 1042452.7983 kL
